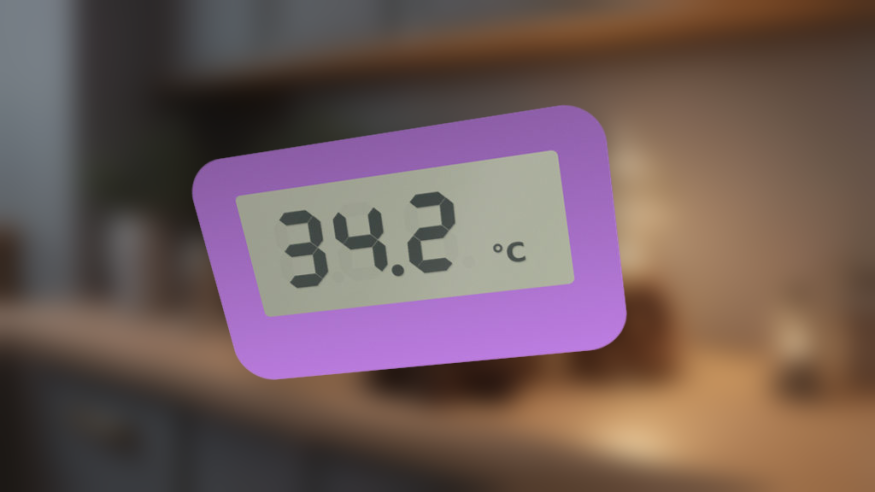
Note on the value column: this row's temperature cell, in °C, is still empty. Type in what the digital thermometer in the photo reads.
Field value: 34.2 °C
